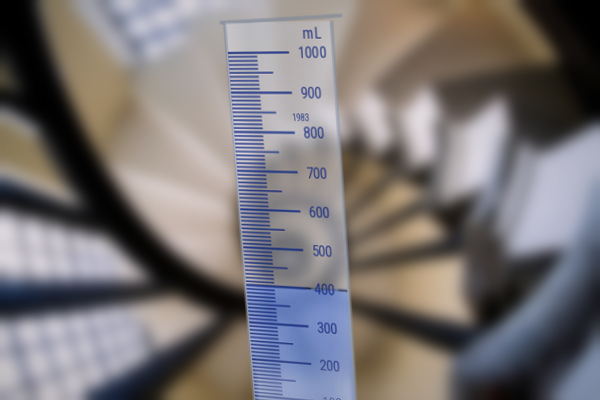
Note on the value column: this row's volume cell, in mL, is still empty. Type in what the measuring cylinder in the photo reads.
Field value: 400 mL
